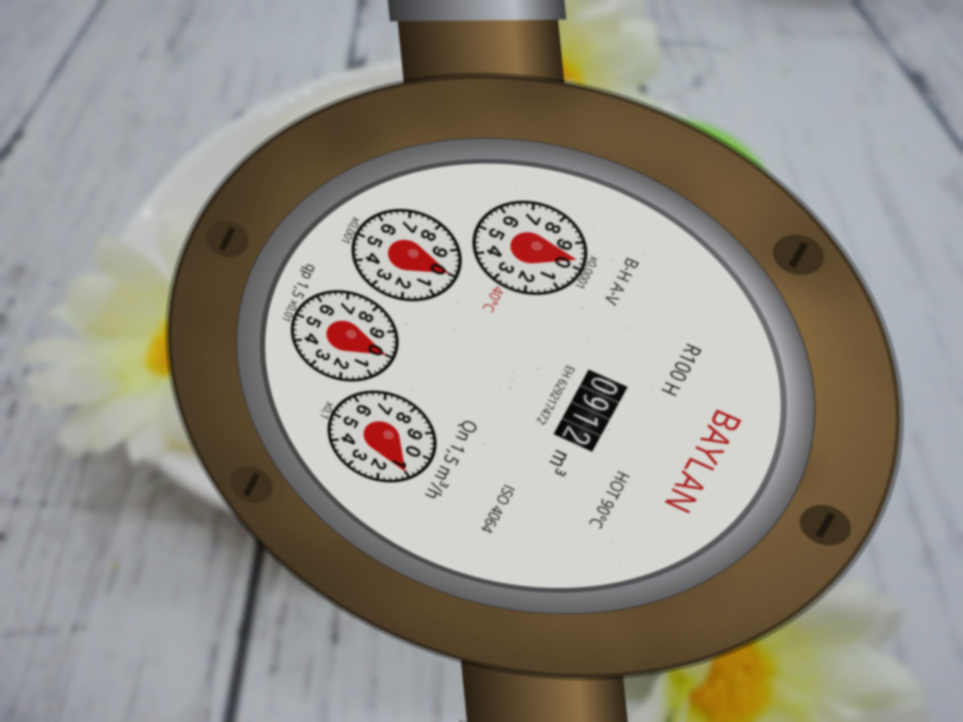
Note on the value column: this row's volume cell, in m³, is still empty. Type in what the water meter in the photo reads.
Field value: 912.0999 m³
